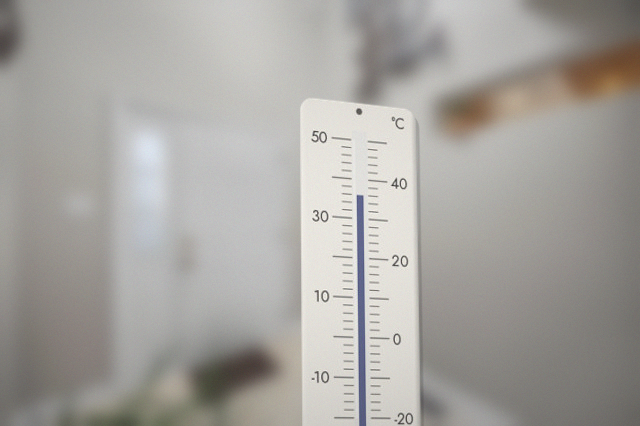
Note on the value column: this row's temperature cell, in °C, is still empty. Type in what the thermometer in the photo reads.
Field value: 36 °C
